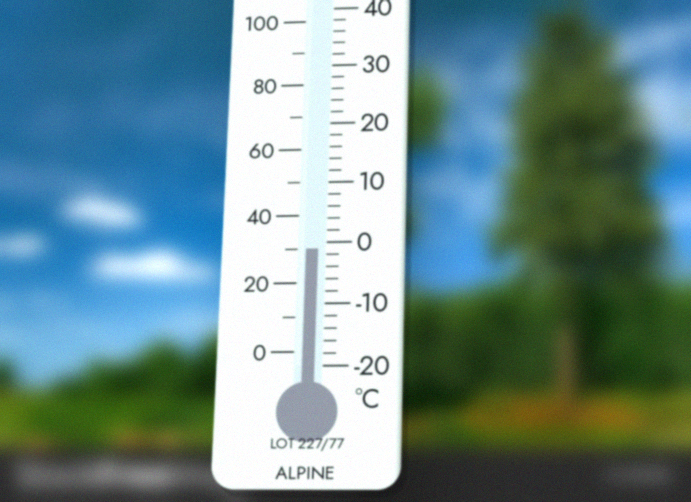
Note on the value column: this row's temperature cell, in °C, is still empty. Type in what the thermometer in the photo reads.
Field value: -1 °C
